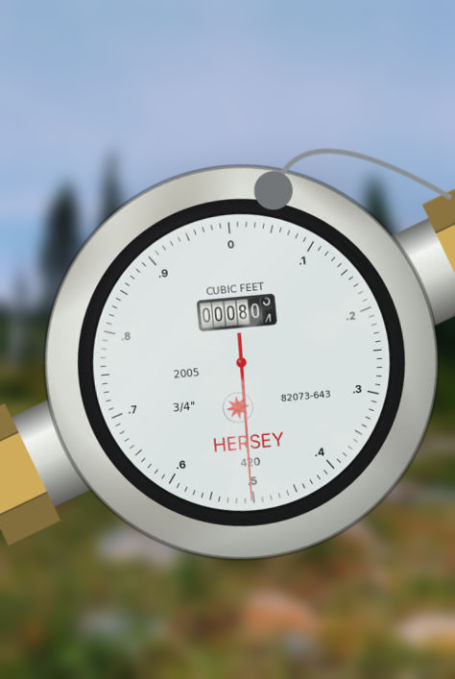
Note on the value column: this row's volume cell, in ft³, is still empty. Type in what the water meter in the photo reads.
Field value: 803.50 ft³
